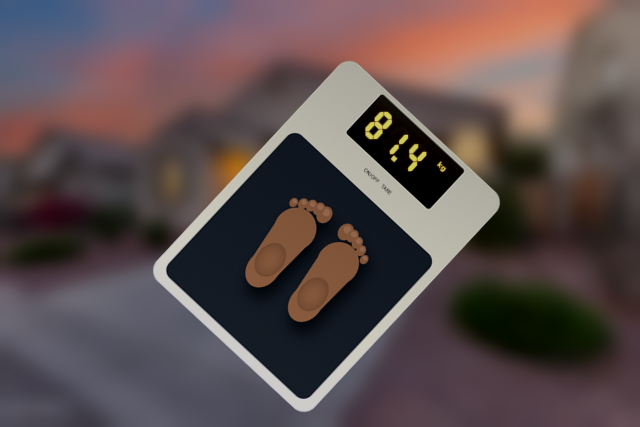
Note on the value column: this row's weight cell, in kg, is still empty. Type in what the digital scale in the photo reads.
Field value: 81.4 kg
